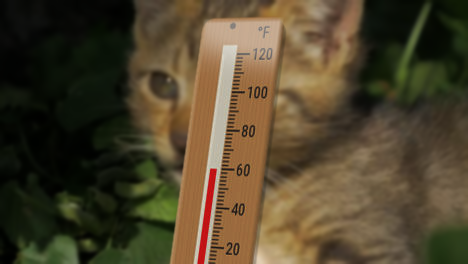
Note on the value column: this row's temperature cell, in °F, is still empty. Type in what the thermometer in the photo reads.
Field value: 60 °F
